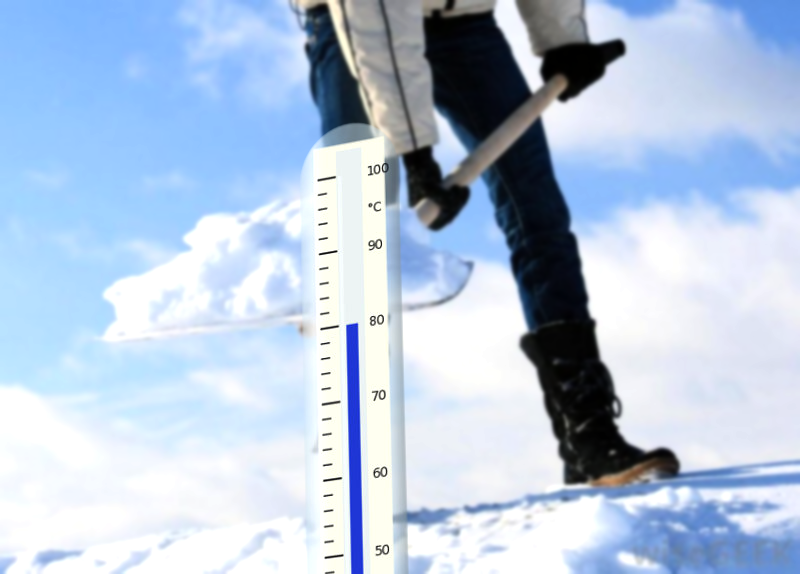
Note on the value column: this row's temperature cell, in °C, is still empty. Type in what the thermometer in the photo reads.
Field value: 80 °C
